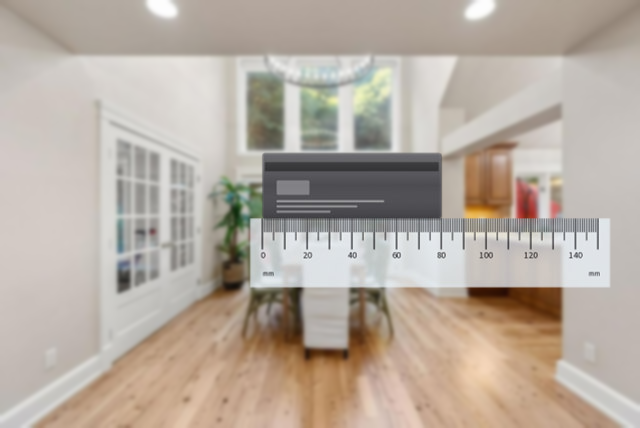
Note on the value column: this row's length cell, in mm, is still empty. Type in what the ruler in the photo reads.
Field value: 80 mm
